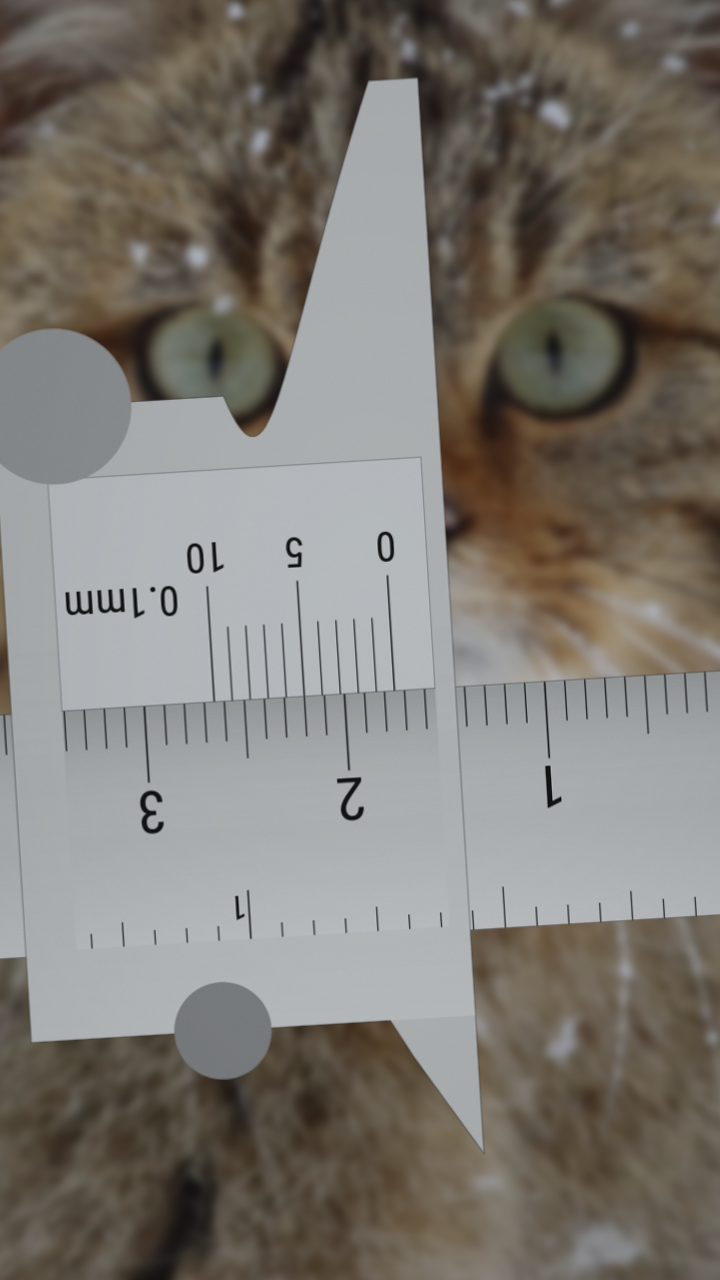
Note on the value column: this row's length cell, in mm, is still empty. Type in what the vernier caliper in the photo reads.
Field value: 17.5 mm
